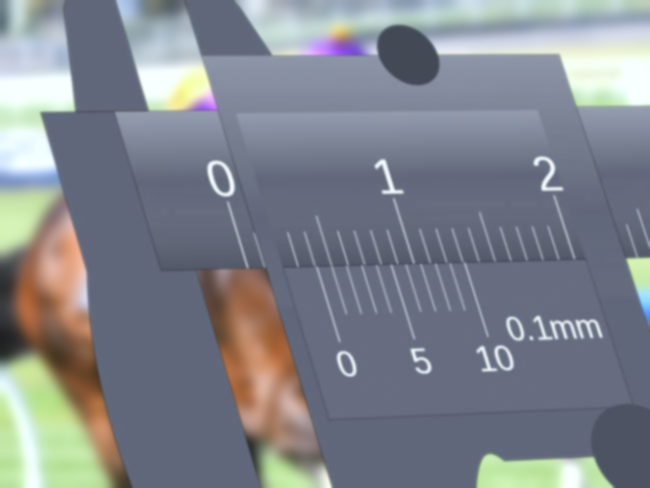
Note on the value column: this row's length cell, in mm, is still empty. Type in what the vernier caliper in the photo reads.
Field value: 4.1 mm
